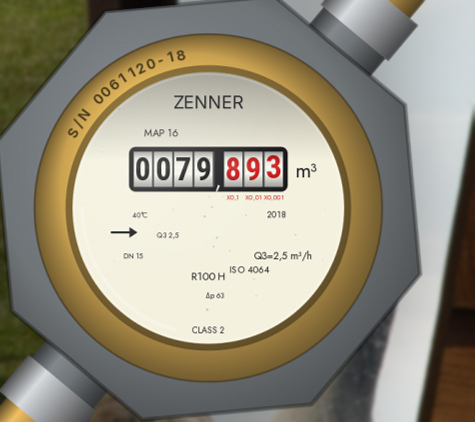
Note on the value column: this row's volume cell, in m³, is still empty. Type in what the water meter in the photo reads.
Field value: 79.893 m³
